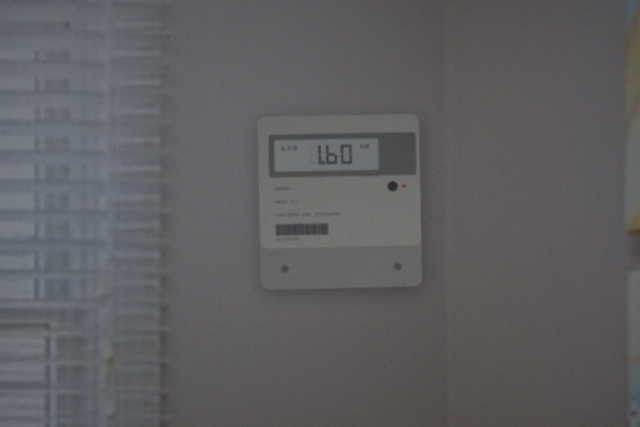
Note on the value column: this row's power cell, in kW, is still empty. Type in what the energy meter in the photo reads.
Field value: 1.60 kW
